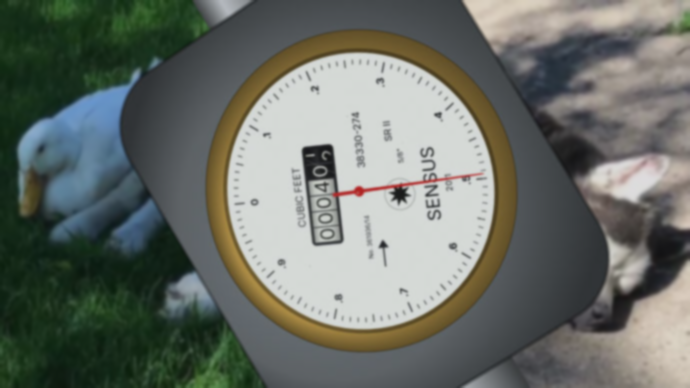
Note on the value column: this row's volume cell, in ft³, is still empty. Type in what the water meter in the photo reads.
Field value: 401.49 ft³
